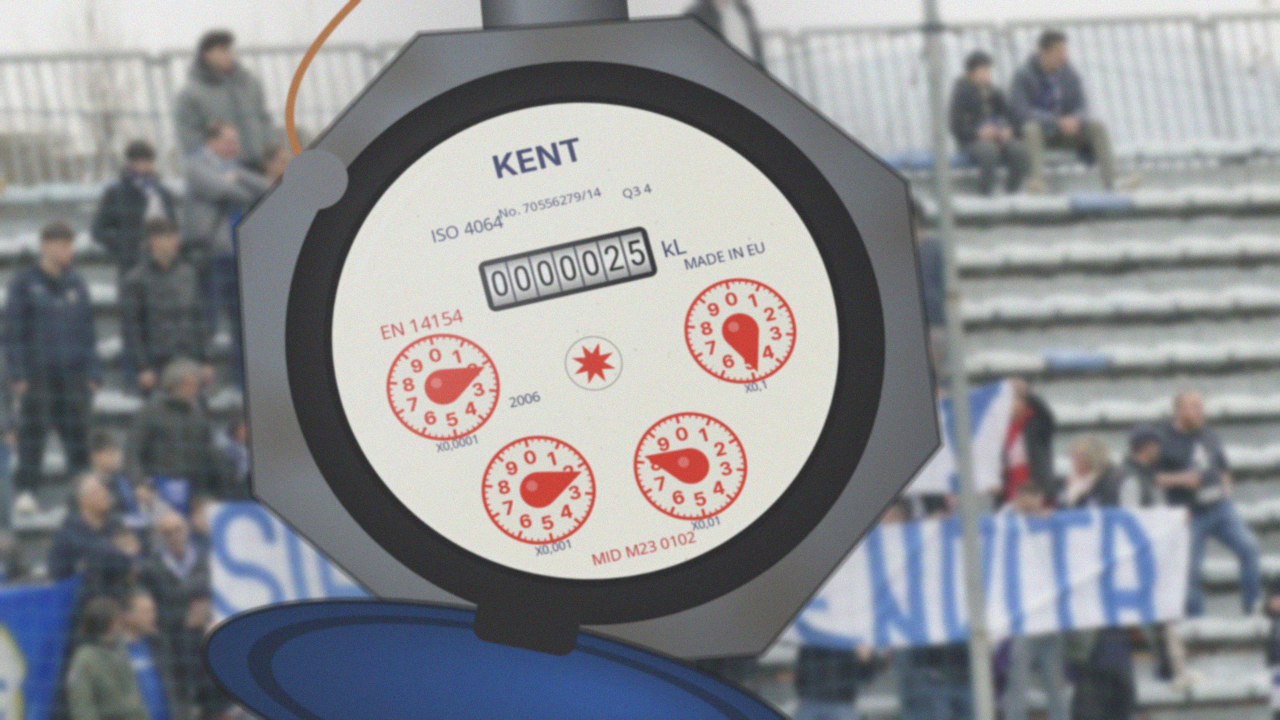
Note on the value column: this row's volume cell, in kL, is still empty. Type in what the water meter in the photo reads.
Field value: 25.4822 kL
